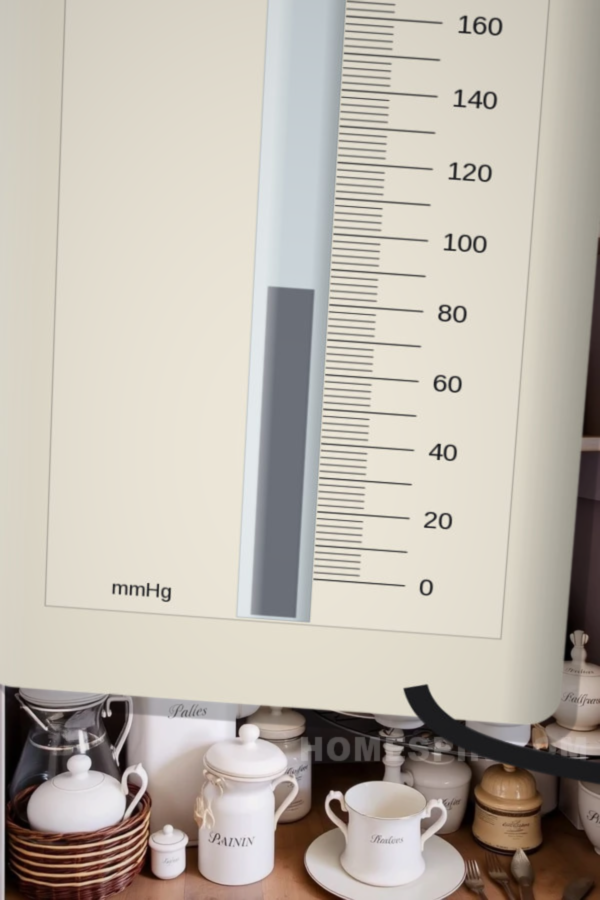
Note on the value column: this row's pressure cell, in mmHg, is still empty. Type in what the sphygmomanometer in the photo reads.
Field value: 84 mmHg
